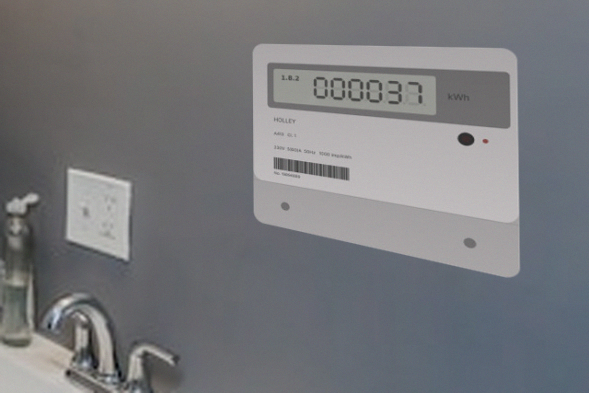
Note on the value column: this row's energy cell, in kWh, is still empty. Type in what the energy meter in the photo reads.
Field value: 37 kWh
